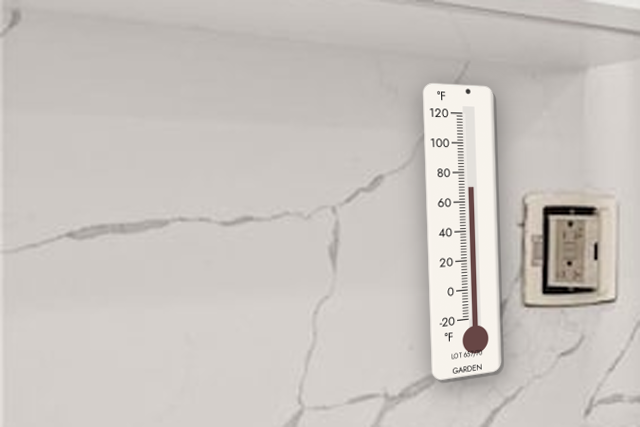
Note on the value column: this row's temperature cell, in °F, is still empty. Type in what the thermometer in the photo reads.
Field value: 70 °F
